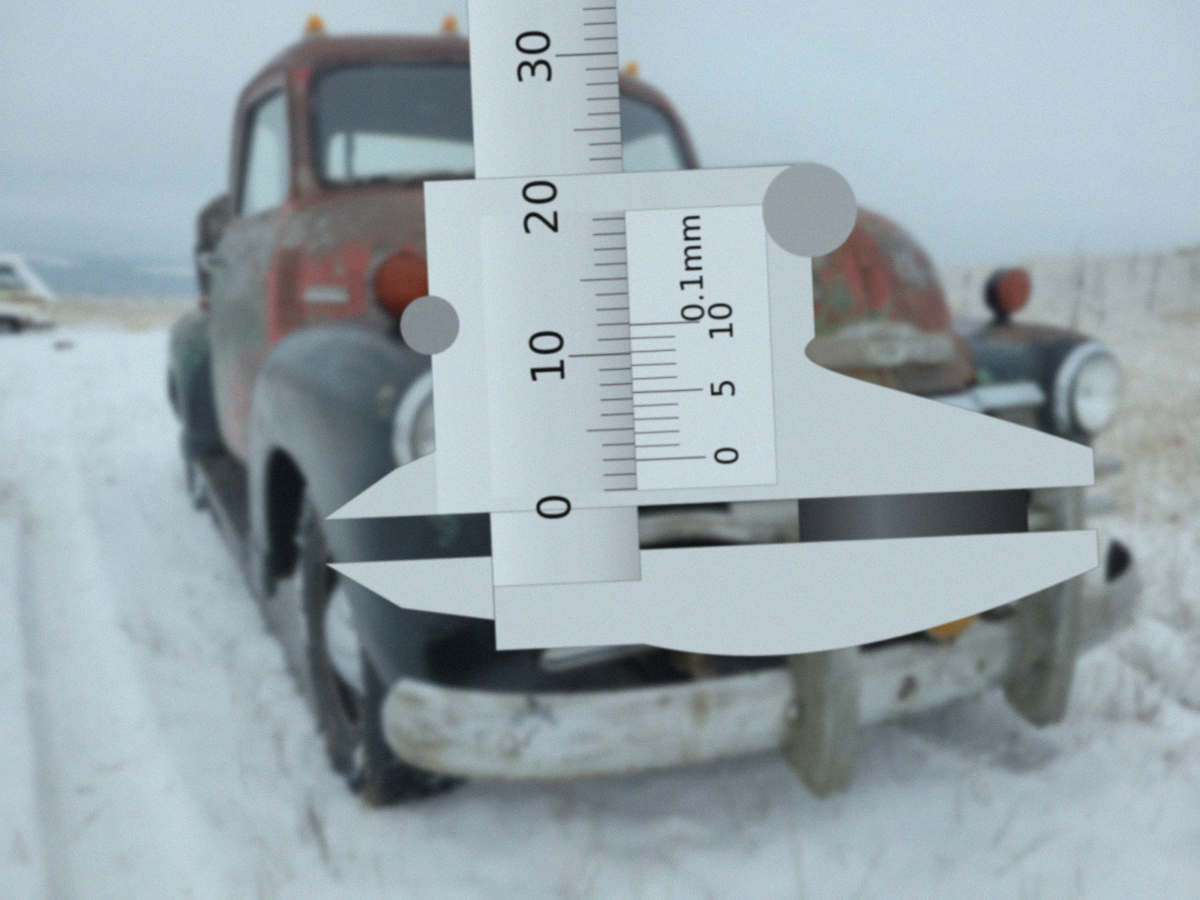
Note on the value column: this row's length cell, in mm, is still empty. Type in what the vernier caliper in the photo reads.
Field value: 2.9 mm
